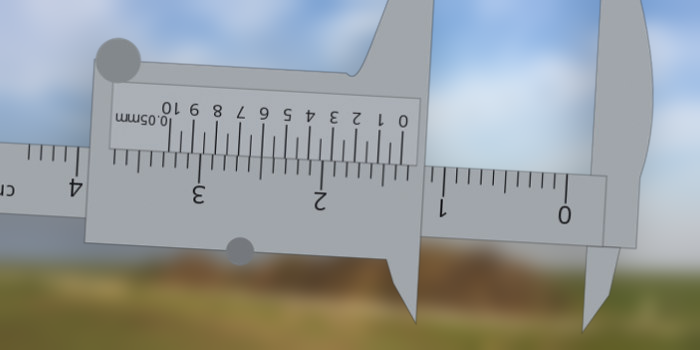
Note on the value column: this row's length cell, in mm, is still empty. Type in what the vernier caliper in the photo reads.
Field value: 13.6 mm
